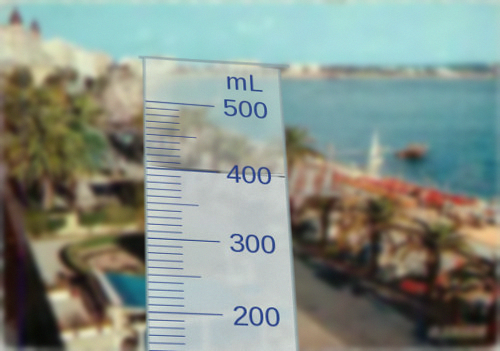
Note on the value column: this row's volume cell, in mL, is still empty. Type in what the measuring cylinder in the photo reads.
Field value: 400 mL
